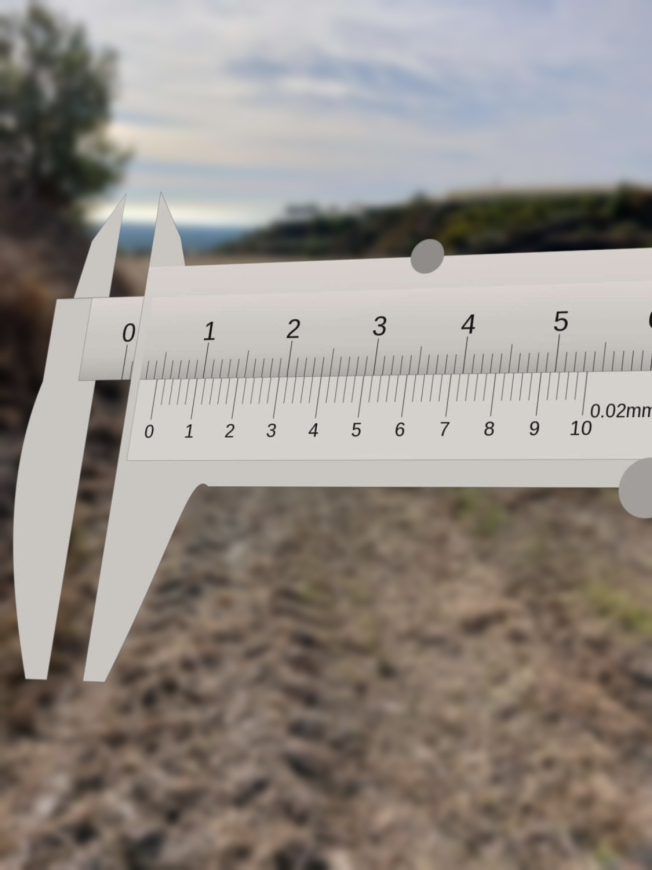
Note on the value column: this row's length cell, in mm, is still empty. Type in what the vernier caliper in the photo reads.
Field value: 4.4 mm
